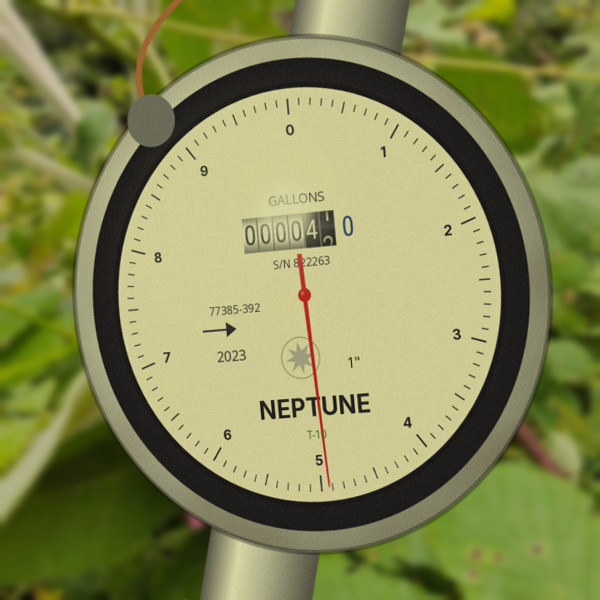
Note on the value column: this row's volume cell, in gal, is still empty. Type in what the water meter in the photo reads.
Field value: 414.9 gal
